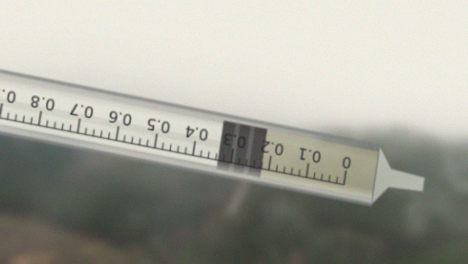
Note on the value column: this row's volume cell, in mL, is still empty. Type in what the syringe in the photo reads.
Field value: 0.22 mL
